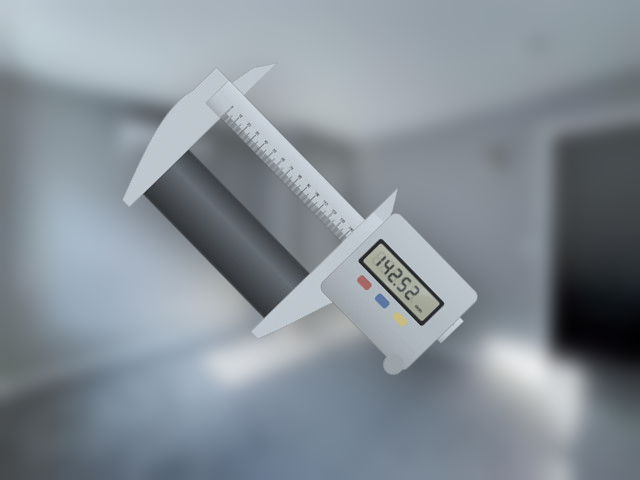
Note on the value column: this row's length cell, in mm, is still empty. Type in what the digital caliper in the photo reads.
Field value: 142.52 mm
